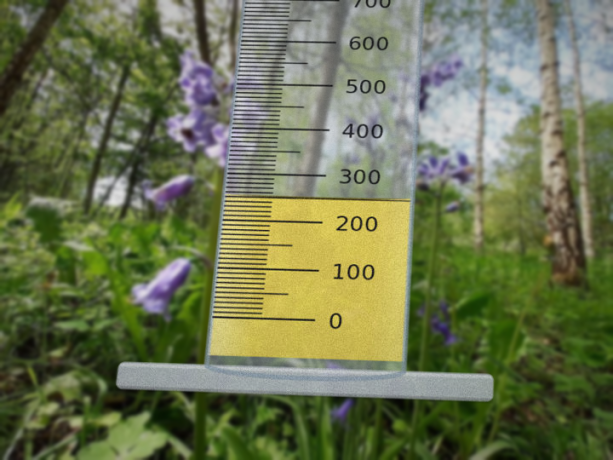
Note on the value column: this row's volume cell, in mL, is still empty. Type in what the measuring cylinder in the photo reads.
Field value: 250 mL
